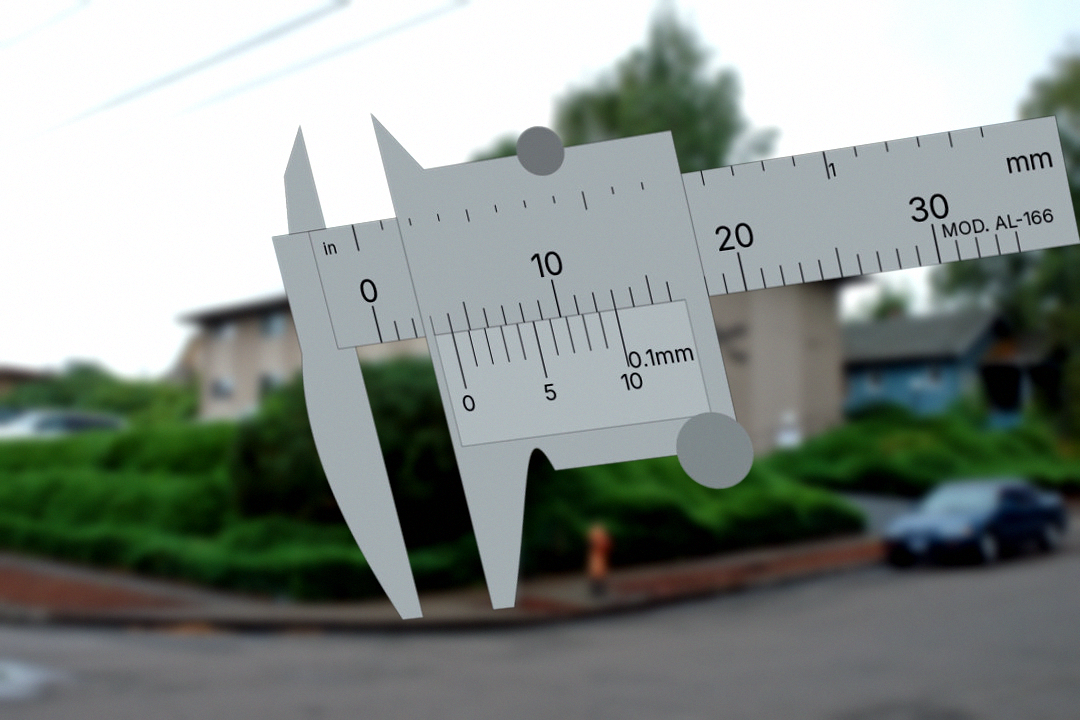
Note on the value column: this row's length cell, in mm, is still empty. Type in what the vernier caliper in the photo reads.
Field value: 4.0 mm
